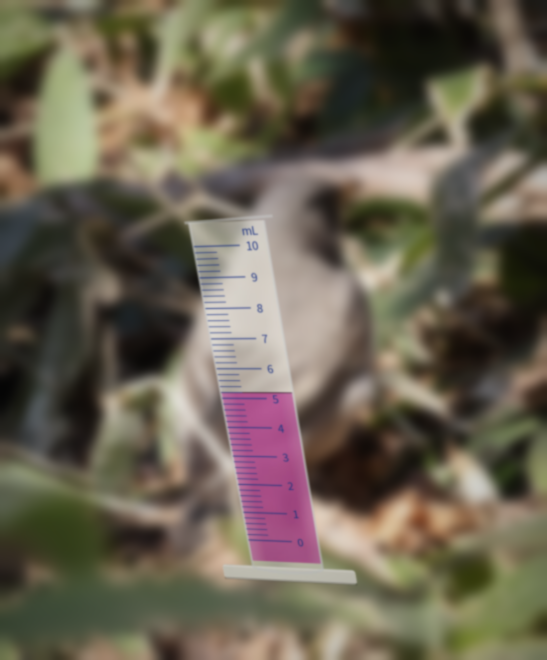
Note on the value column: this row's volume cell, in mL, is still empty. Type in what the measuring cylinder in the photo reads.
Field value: 5.2 mL
